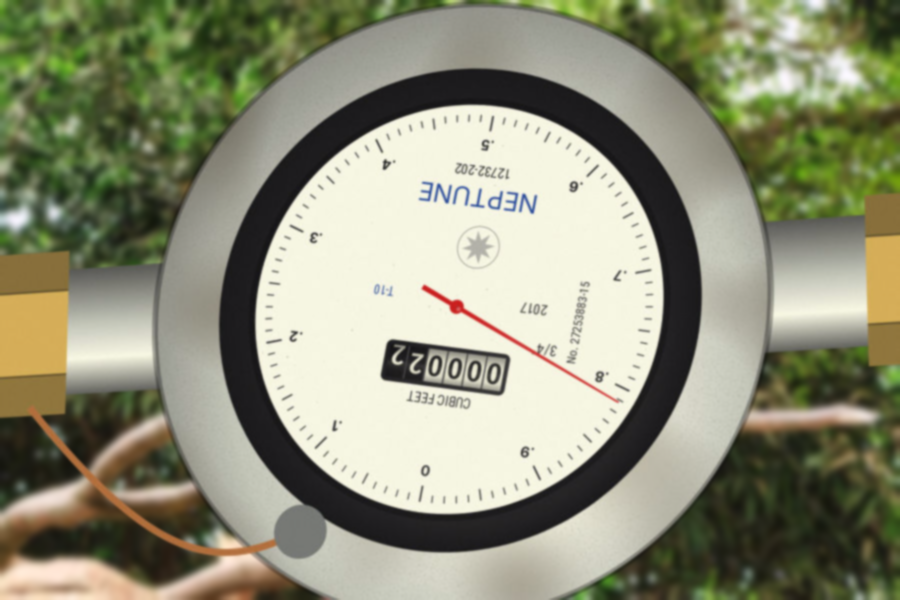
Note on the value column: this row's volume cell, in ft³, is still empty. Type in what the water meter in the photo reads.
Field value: 21.81 ft³
